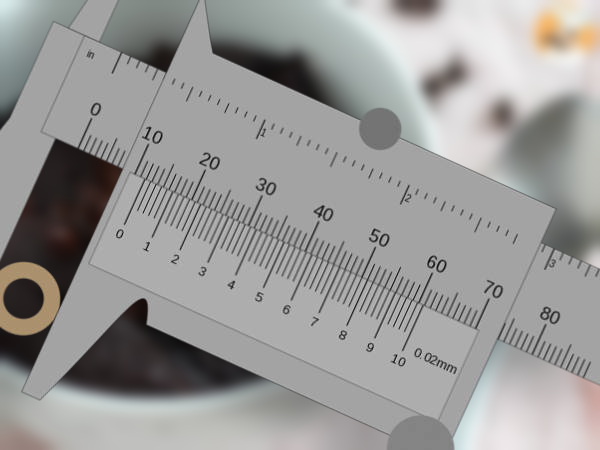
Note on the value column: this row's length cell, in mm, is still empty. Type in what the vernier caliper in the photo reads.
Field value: 11.8 mm
